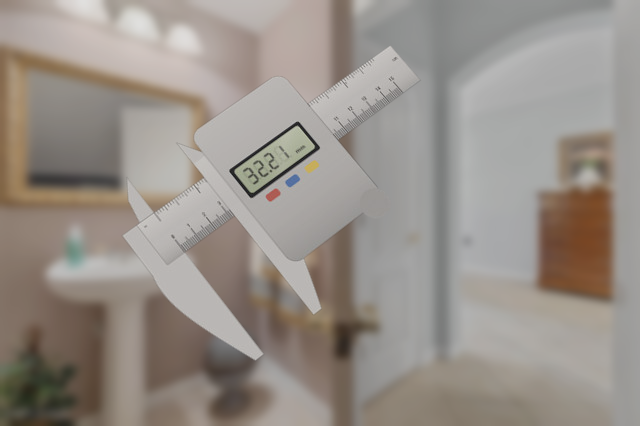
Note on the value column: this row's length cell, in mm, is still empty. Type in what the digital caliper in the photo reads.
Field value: 32.21 mm
